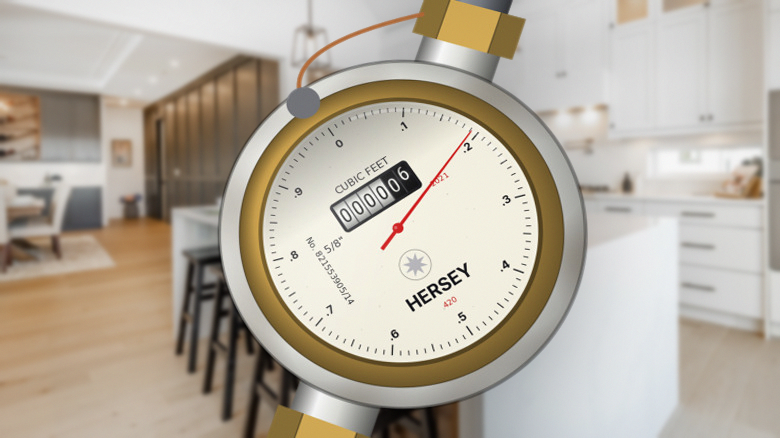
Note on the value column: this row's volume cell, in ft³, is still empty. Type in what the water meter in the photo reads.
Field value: 6.19 ft³
